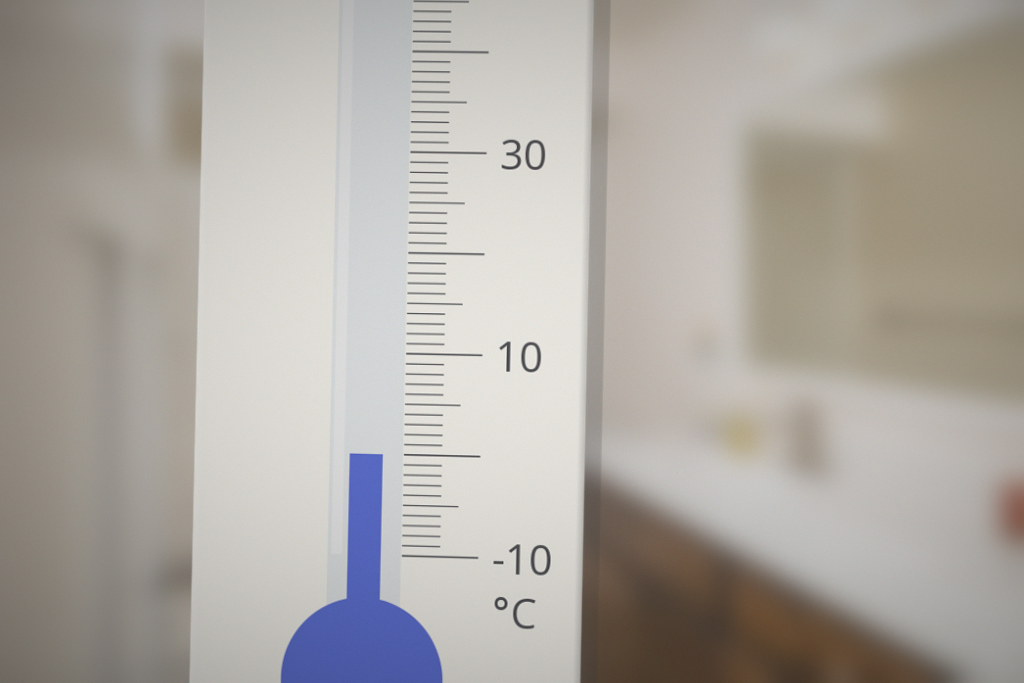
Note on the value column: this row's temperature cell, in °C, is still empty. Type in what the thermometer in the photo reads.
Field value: 0 °C
